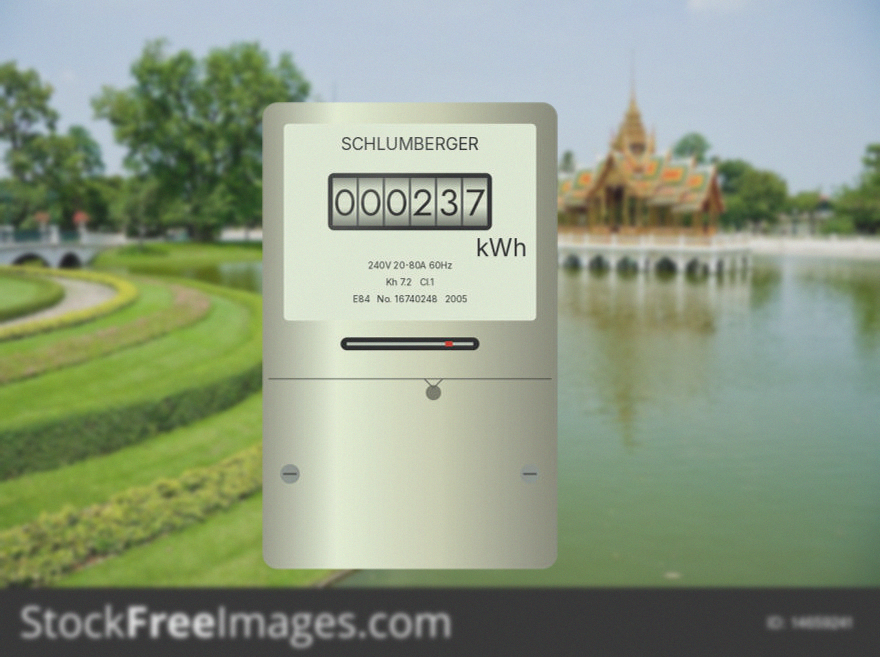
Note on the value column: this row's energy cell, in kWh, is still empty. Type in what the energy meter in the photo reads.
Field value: 237 kWh
